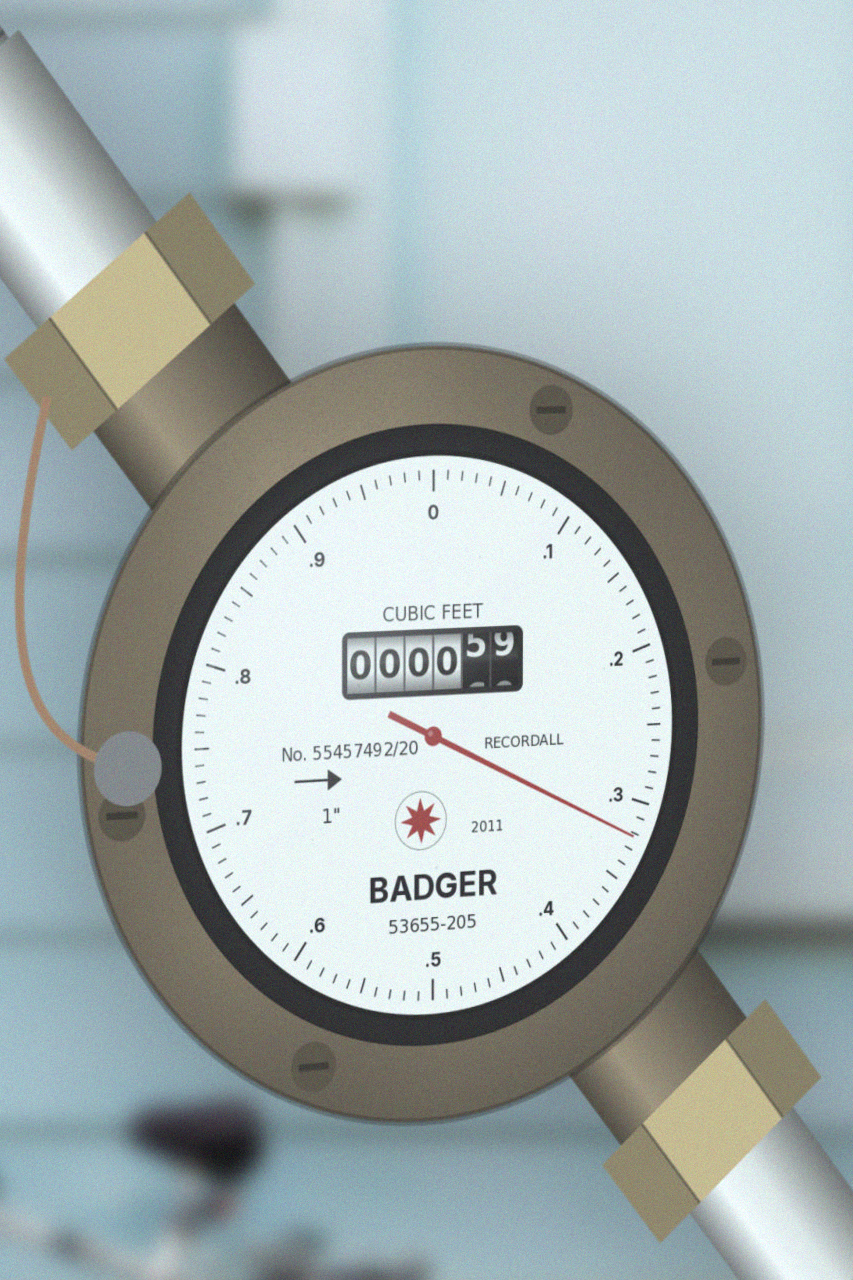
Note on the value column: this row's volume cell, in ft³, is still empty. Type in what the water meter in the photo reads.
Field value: 59.32 ft³
